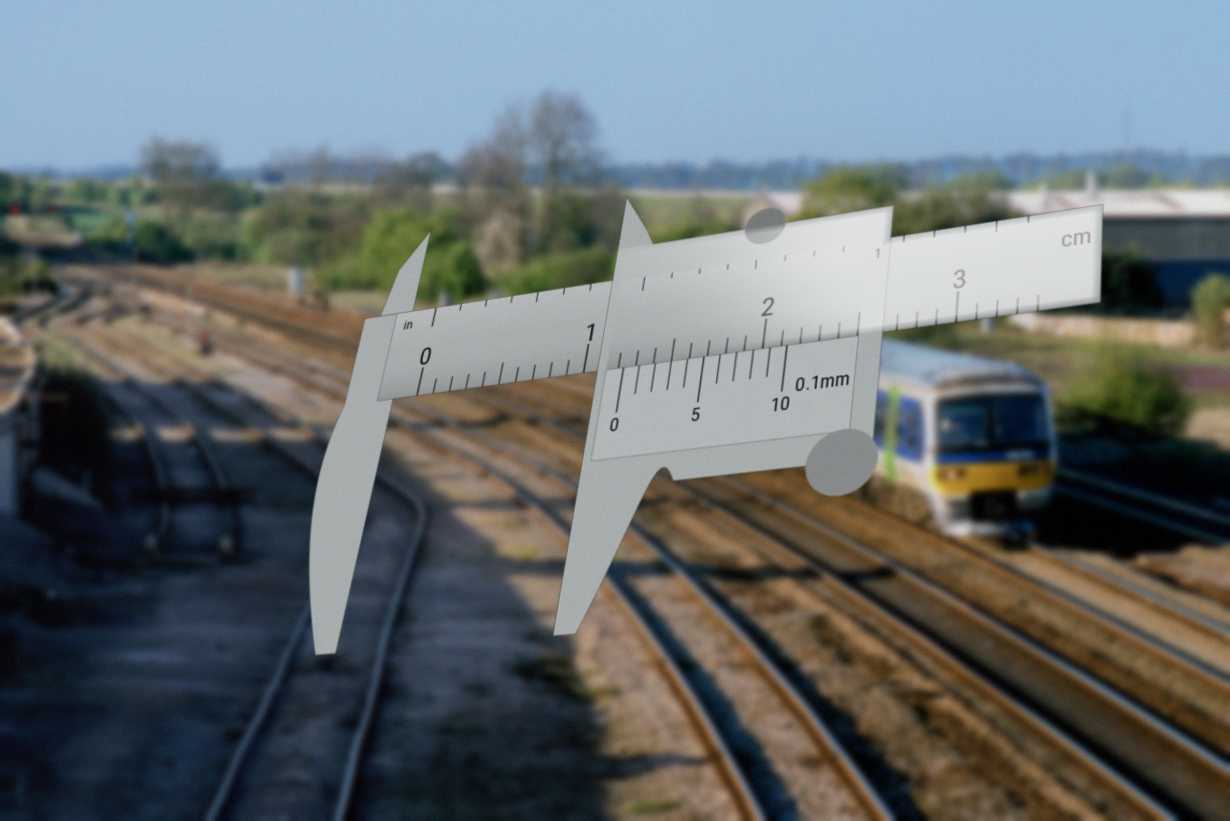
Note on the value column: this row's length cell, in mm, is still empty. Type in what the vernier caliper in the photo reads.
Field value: 12.3 mm
